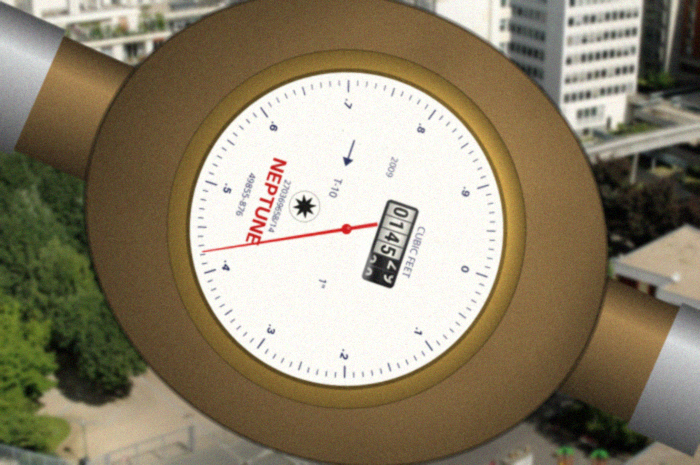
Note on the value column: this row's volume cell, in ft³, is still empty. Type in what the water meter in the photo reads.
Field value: 14529.42 ft³
